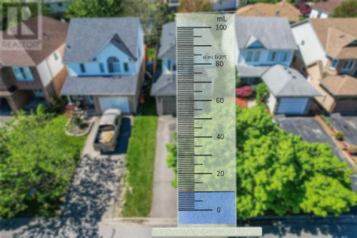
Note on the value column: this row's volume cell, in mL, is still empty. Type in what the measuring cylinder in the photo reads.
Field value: 10 mL
